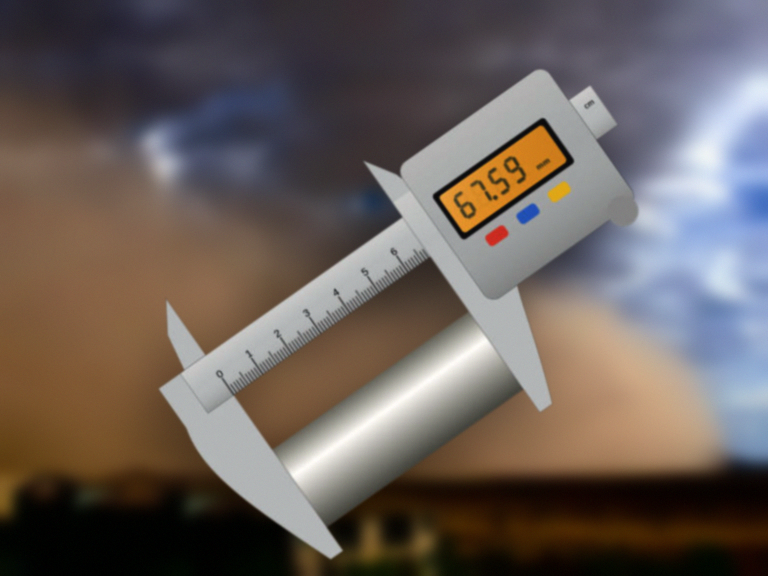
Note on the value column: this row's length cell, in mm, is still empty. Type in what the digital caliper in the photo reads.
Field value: 67.59 mm
